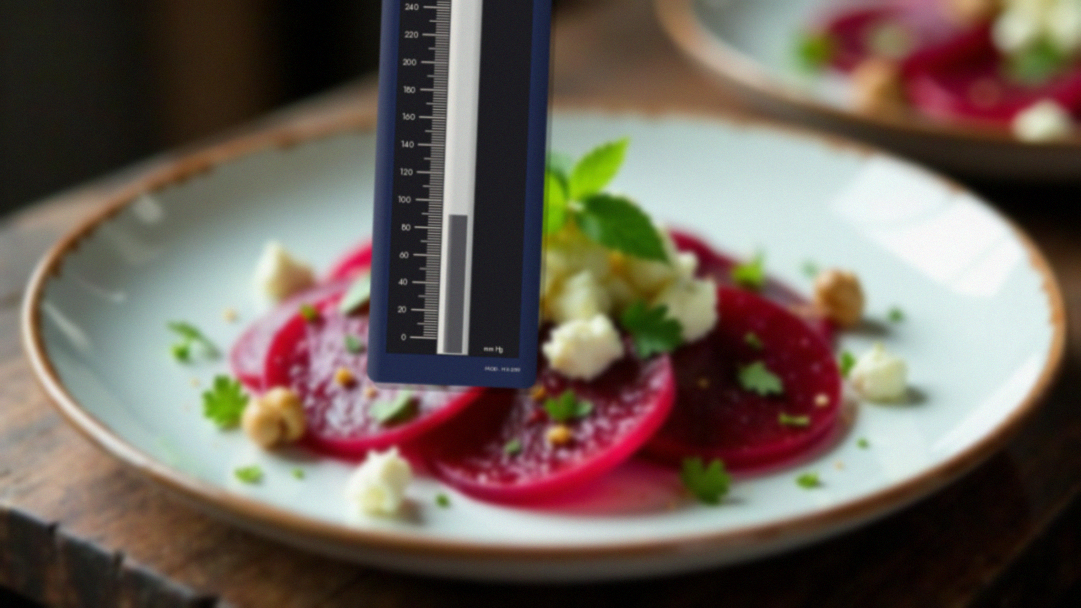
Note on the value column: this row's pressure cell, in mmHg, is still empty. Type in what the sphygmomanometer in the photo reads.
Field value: 90 mmHg
